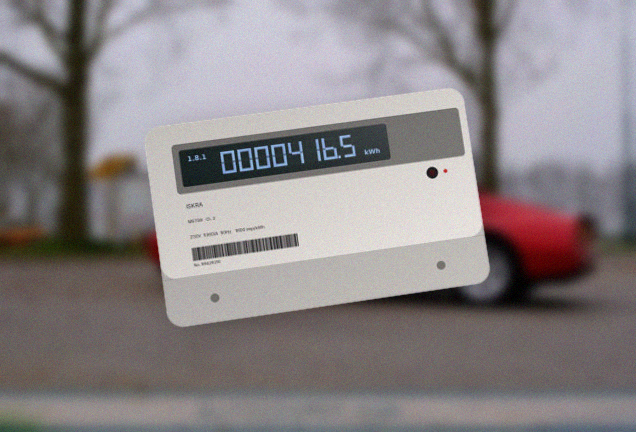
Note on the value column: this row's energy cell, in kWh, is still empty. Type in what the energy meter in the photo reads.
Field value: 416.5 kWh
